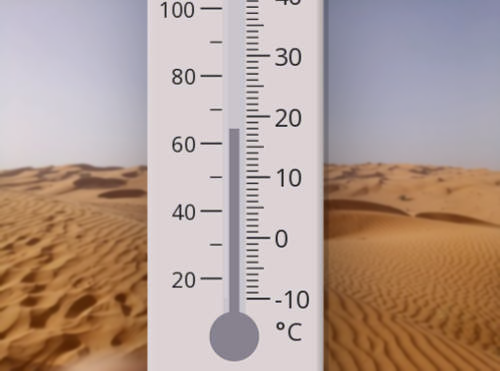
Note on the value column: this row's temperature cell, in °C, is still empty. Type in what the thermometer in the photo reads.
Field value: 18 °C
